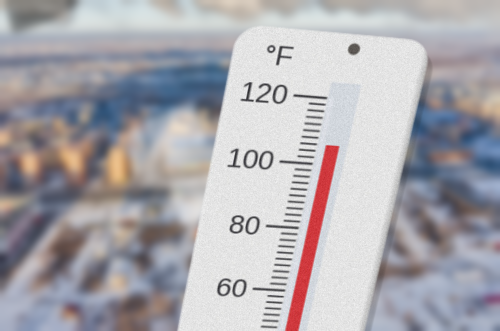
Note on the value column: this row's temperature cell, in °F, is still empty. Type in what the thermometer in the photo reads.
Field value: 106 °F
